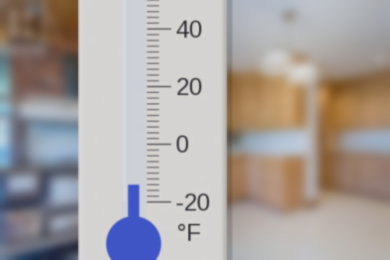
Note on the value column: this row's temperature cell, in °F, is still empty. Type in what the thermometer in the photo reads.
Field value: -14 °F
